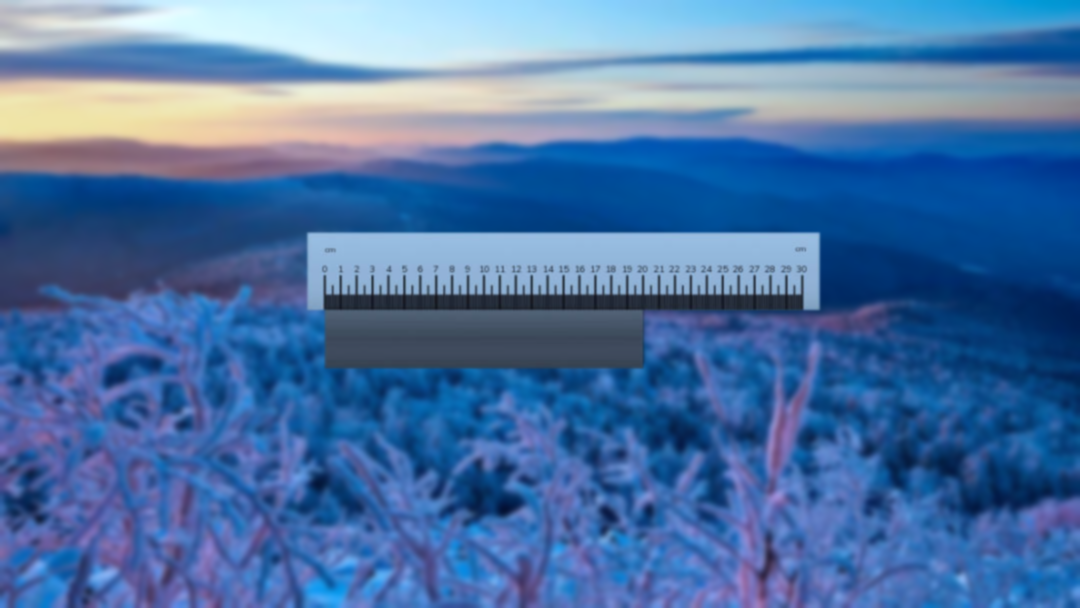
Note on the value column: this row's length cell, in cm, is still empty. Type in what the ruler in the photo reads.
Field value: 20 cm
